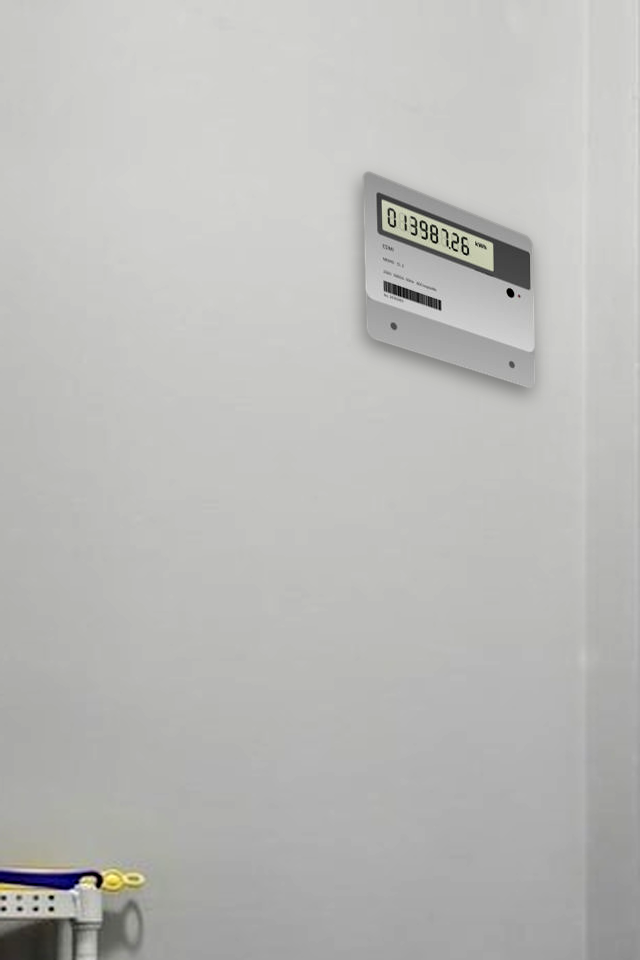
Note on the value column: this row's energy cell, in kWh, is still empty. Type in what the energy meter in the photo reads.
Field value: 13987.26 kWh
